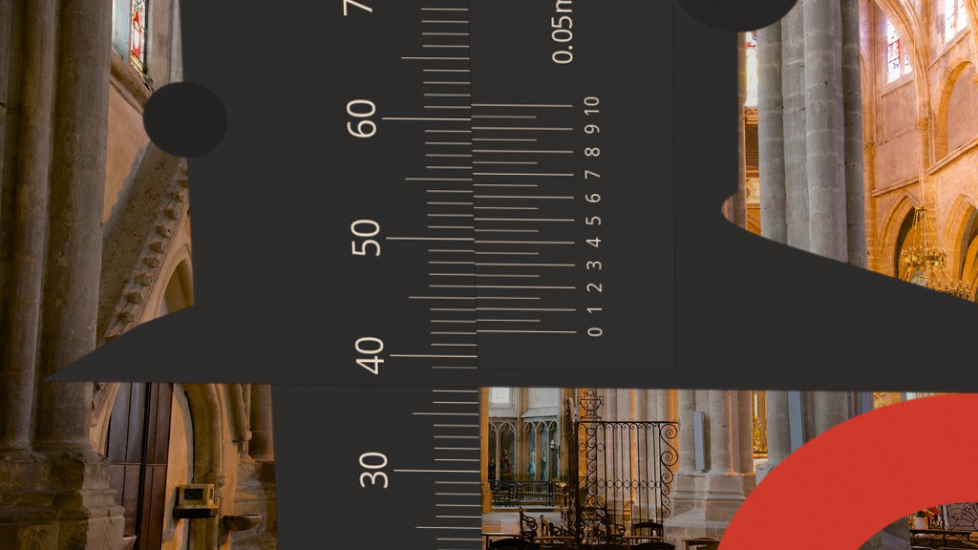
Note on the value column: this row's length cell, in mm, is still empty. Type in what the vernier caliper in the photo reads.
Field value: 42.2 mm
